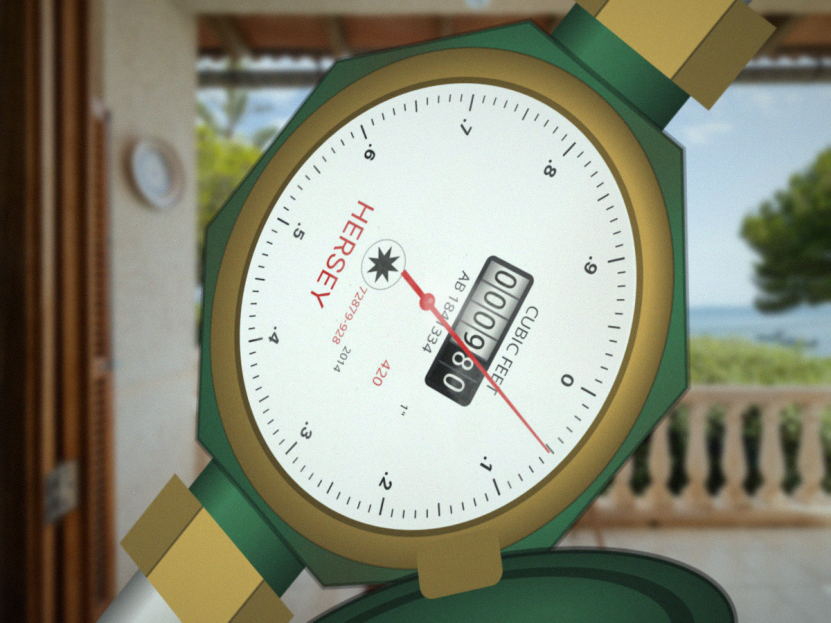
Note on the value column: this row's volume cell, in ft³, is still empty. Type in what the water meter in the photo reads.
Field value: 980.05 ft³
